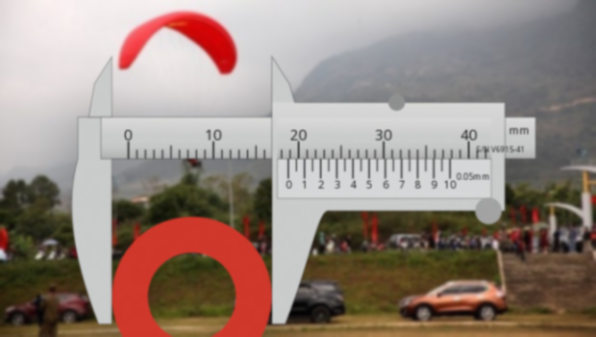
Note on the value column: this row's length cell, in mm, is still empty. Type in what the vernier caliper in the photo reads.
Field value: 18.8 mm
